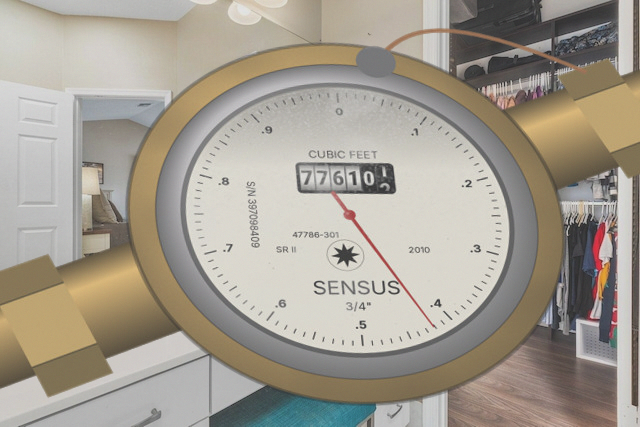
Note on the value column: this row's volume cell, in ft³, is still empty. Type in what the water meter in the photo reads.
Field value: 776101.42 ft³
